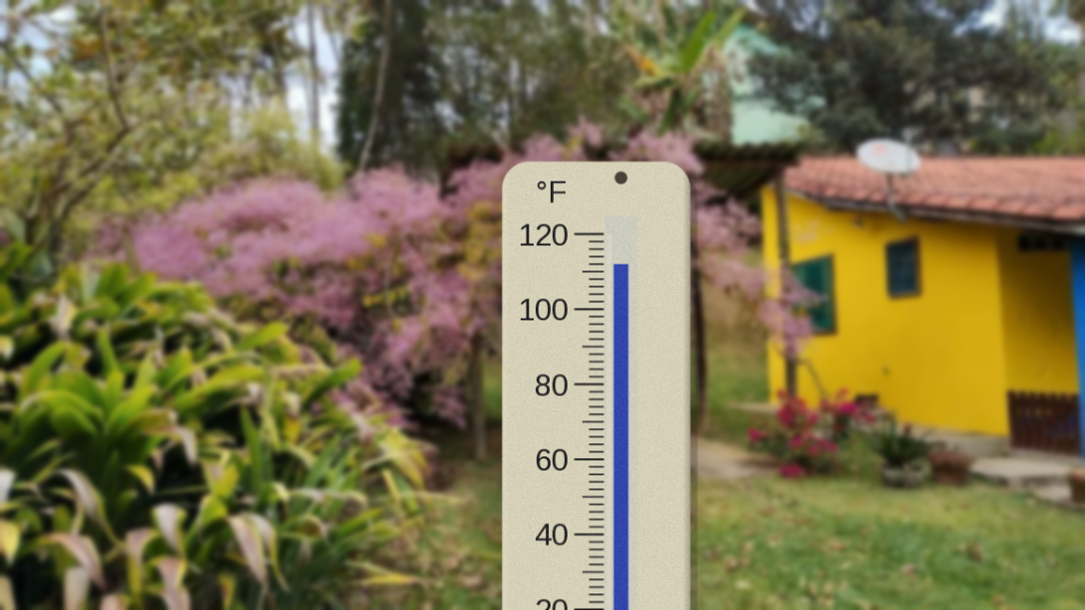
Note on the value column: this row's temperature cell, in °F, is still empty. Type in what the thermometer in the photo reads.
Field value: 112 °F
